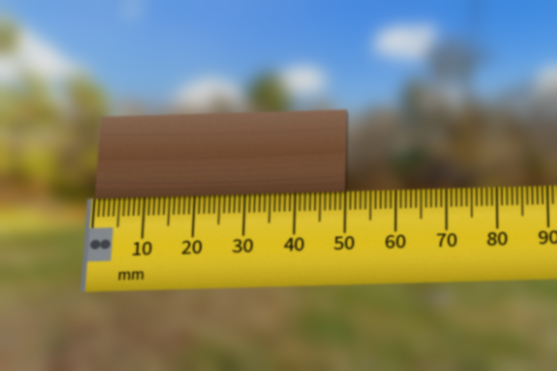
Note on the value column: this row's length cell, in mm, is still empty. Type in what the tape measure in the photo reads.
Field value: 50 mm
